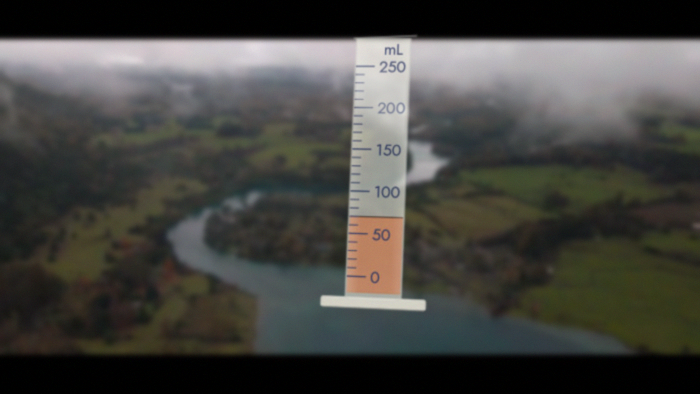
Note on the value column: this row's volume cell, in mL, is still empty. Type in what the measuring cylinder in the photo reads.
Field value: 70 mL
